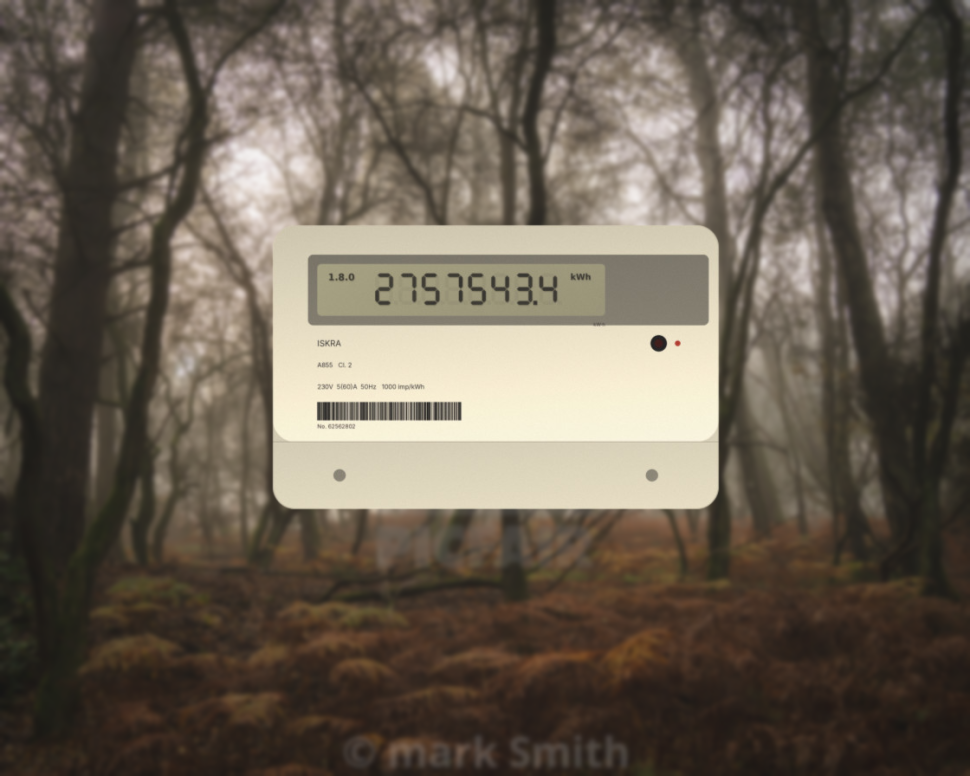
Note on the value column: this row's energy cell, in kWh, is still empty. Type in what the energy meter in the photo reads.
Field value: 2757543.4 kWh
